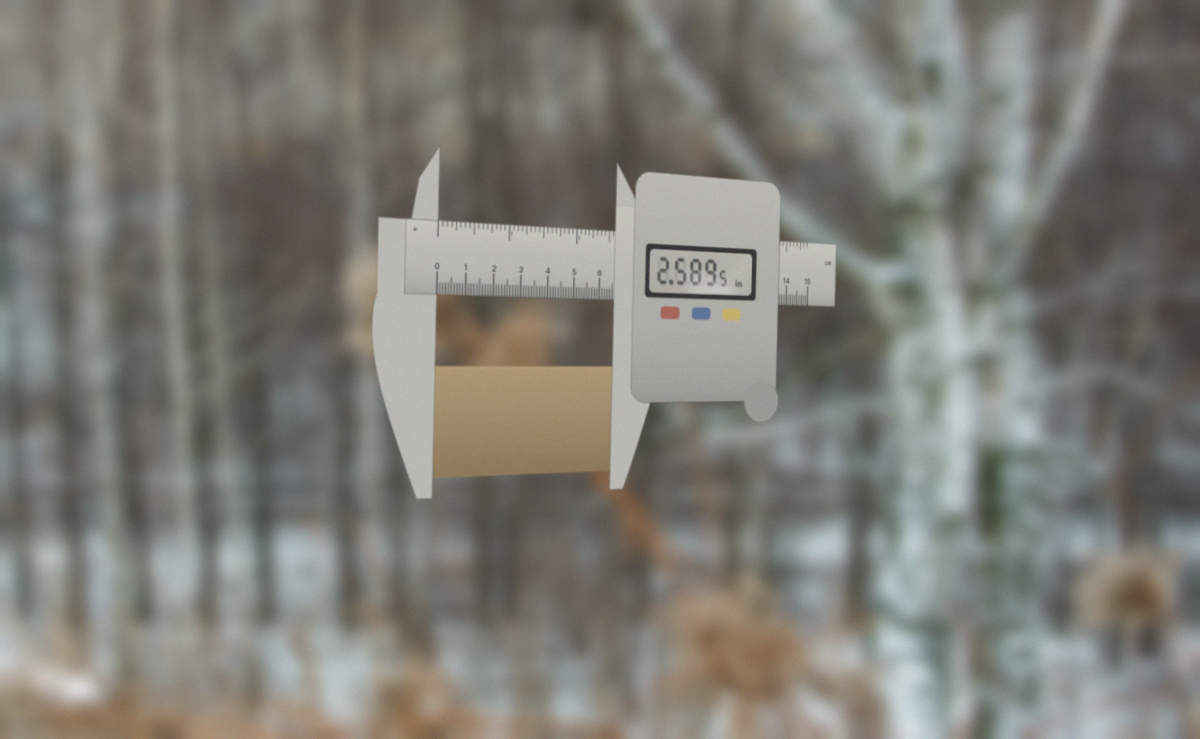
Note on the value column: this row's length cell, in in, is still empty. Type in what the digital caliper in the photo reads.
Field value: 2.5895 in
